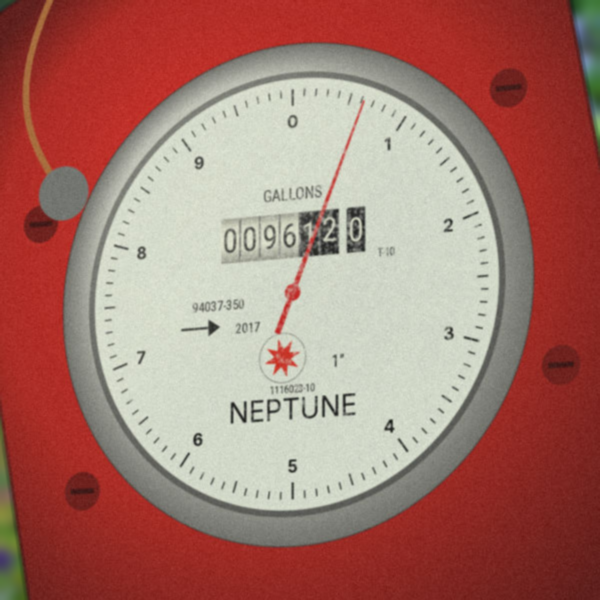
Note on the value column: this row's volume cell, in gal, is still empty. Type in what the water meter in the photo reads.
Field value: 96120.6 gal
